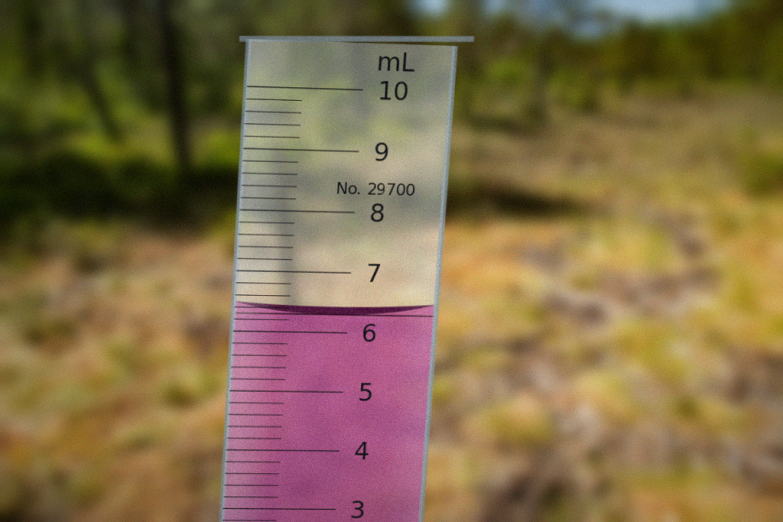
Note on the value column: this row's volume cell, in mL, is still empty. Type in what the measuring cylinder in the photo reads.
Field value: 6.3 mL
